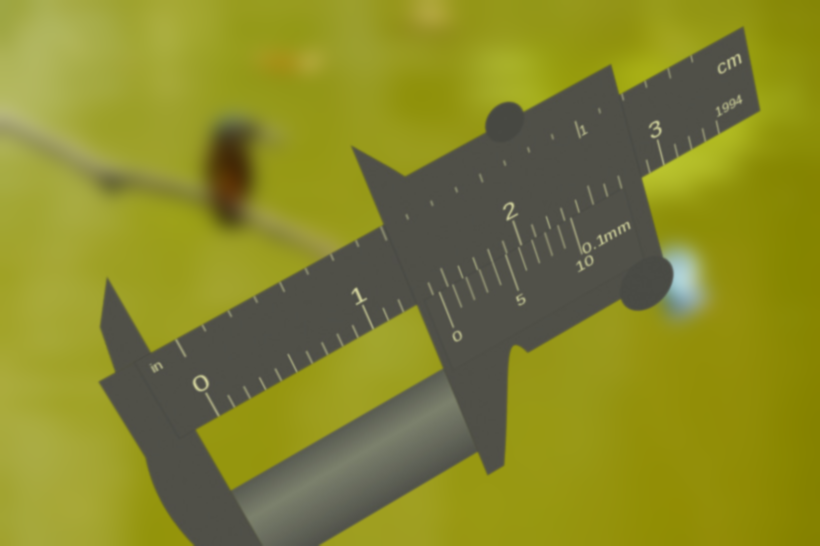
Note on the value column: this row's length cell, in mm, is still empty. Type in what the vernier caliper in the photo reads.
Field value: 14.4 mm
